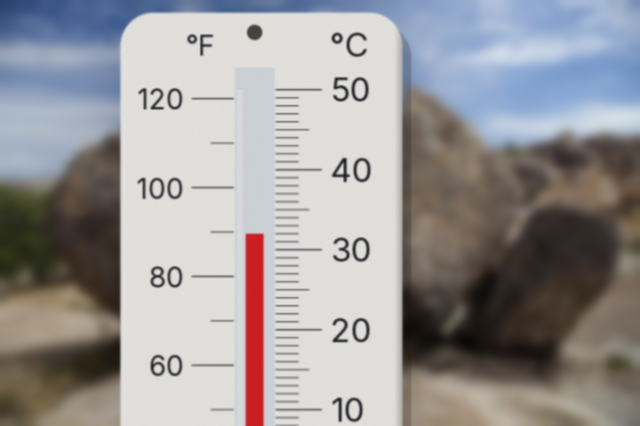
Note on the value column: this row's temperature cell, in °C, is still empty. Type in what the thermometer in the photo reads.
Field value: 32 °C
